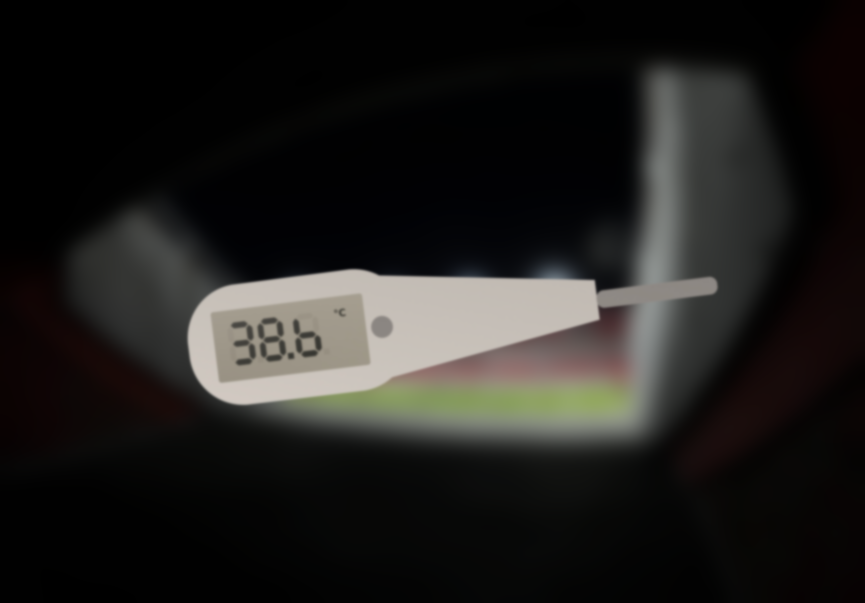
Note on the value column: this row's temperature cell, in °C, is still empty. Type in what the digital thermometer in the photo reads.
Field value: 38.6 °C
